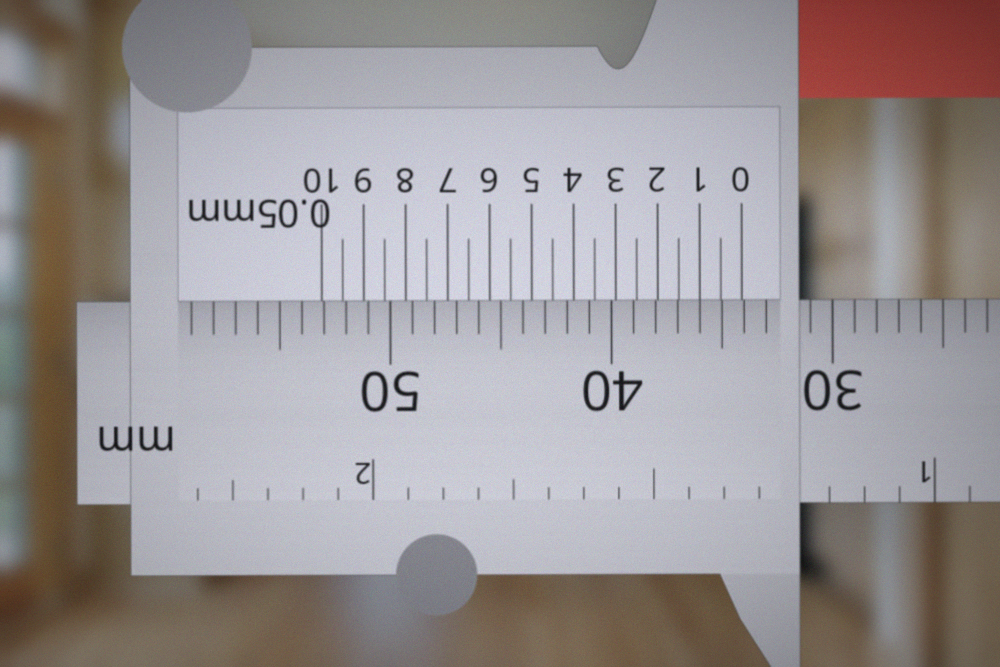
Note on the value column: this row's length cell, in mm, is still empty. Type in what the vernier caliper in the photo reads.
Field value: 34.1 mm
